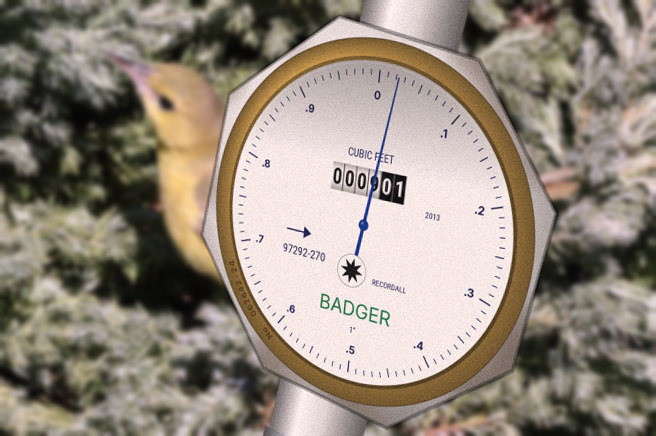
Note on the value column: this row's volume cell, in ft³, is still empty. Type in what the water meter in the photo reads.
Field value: 901.02 ft³
